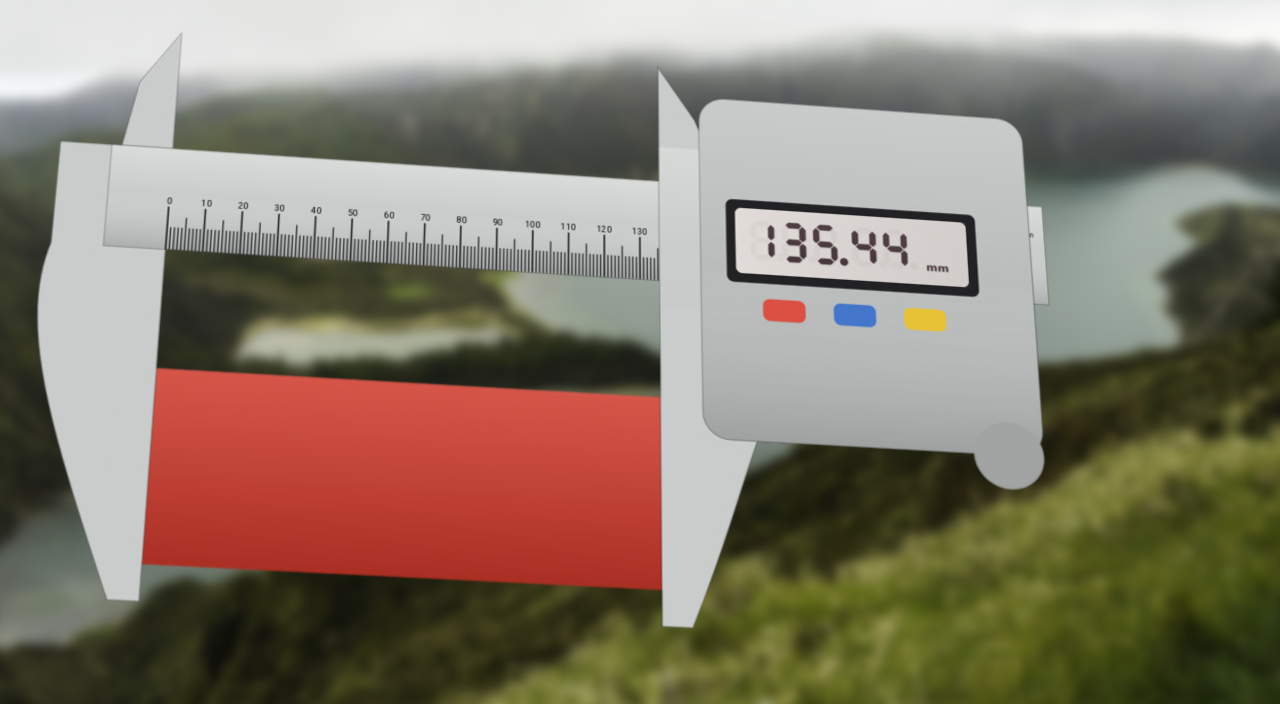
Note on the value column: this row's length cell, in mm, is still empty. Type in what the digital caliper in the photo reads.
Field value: 135.44 mm
